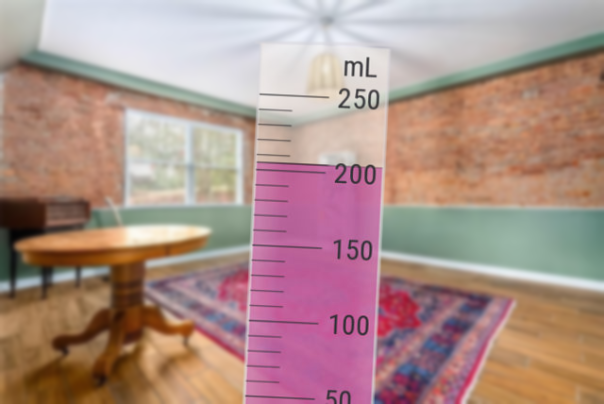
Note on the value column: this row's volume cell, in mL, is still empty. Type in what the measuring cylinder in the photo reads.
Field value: 205 mL
